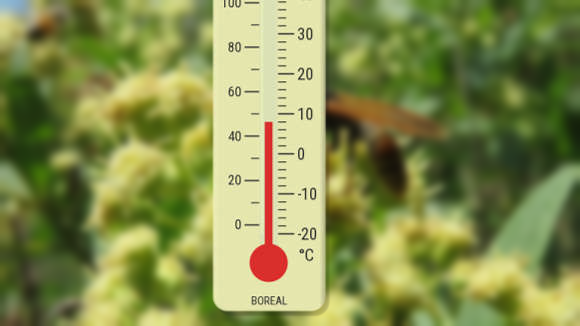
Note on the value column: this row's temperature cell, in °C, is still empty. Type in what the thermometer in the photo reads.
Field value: 8 °C
